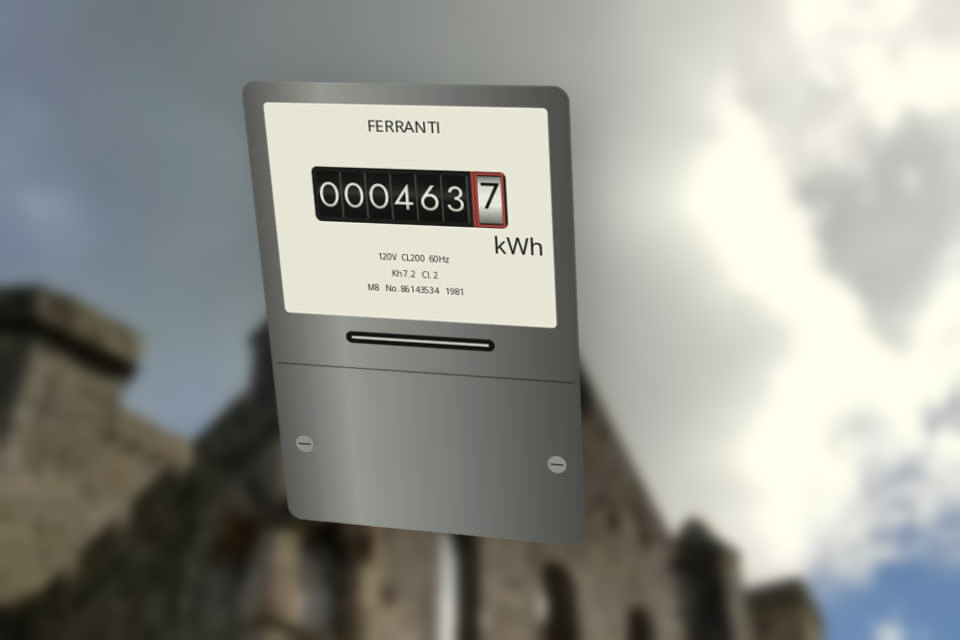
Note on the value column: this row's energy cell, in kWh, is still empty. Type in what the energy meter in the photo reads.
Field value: 463.7 kWh
